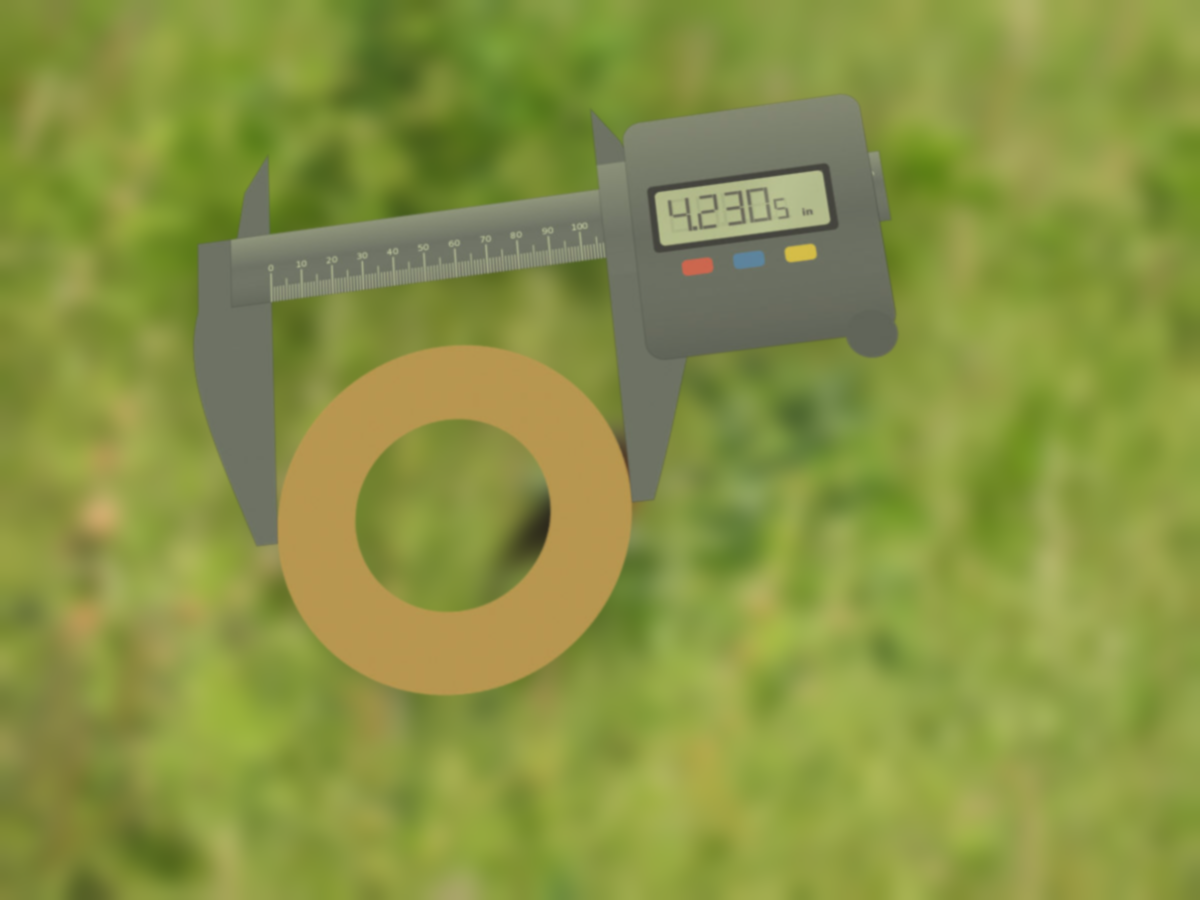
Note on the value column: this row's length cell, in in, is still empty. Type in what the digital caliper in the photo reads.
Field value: 4.2305 in
